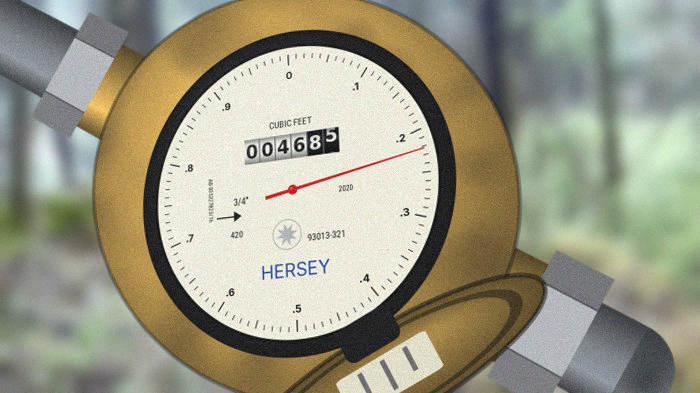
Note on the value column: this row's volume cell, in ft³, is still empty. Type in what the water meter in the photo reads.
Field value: 4685.22 ft³
